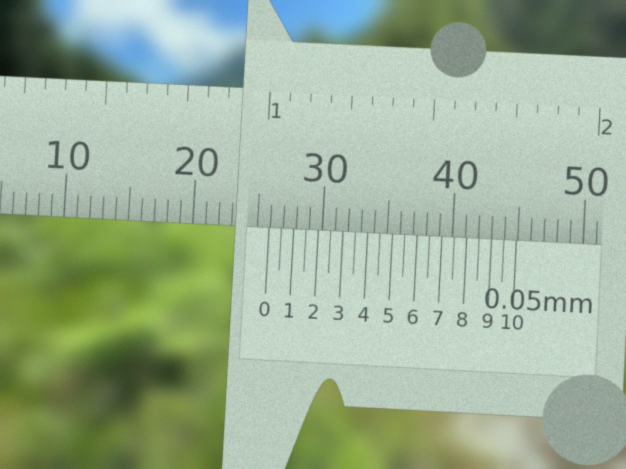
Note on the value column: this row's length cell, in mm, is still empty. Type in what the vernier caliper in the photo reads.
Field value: 25.9 mm
